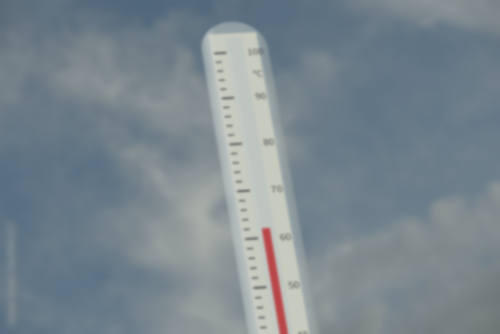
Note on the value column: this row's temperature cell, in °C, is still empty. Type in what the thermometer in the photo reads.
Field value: 62 °C
